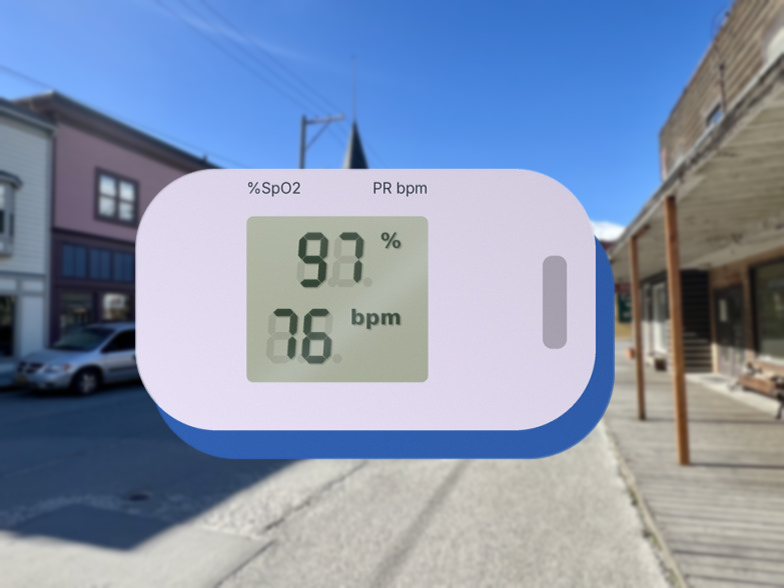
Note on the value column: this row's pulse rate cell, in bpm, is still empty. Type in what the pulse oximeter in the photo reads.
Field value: 76 bpm
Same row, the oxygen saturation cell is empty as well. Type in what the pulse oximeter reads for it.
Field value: 97 %
